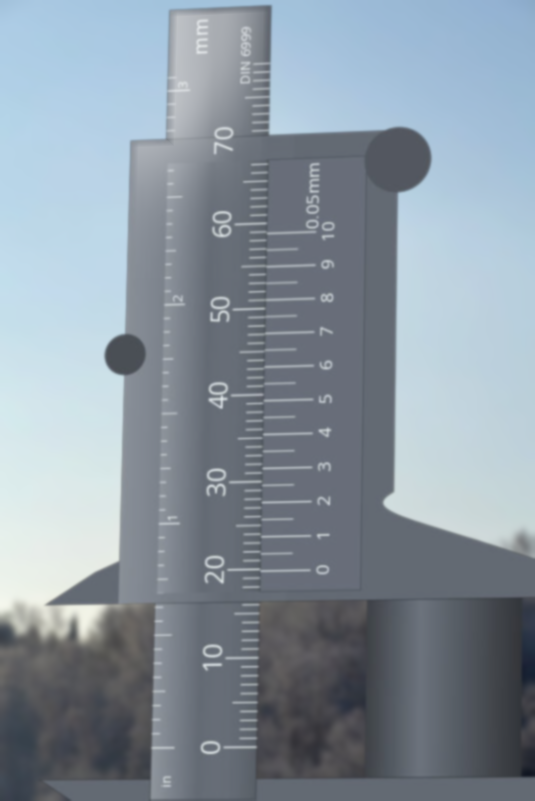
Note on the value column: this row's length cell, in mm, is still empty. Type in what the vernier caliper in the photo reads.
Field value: 19.8 mm
